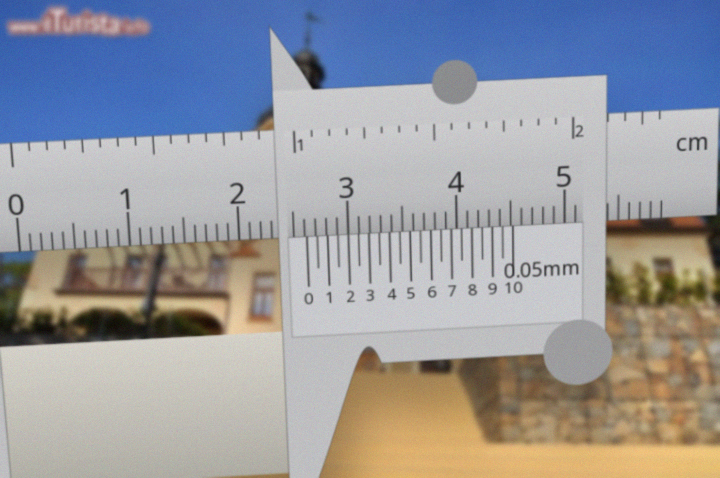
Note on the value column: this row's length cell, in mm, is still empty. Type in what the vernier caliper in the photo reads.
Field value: 26.2 mm
